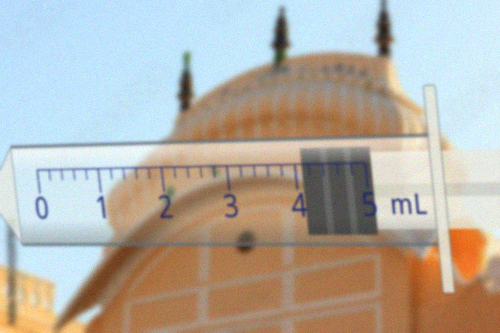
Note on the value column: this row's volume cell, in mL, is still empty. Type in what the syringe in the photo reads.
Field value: 4.1 mL
